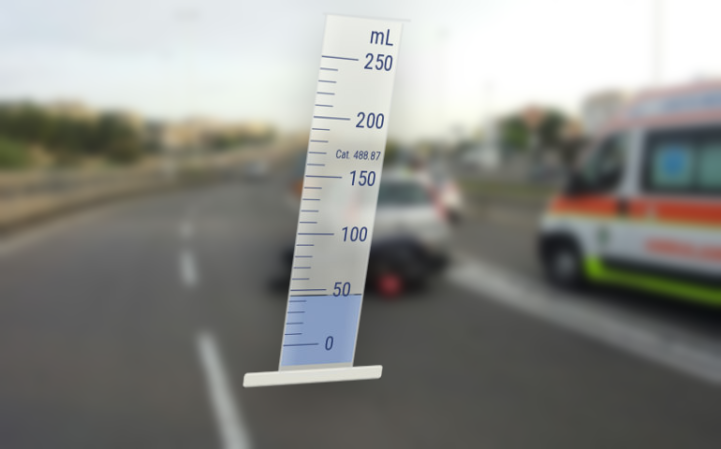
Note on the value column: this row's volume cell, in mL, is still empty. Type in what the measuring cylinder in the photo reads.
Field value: 45 mL
